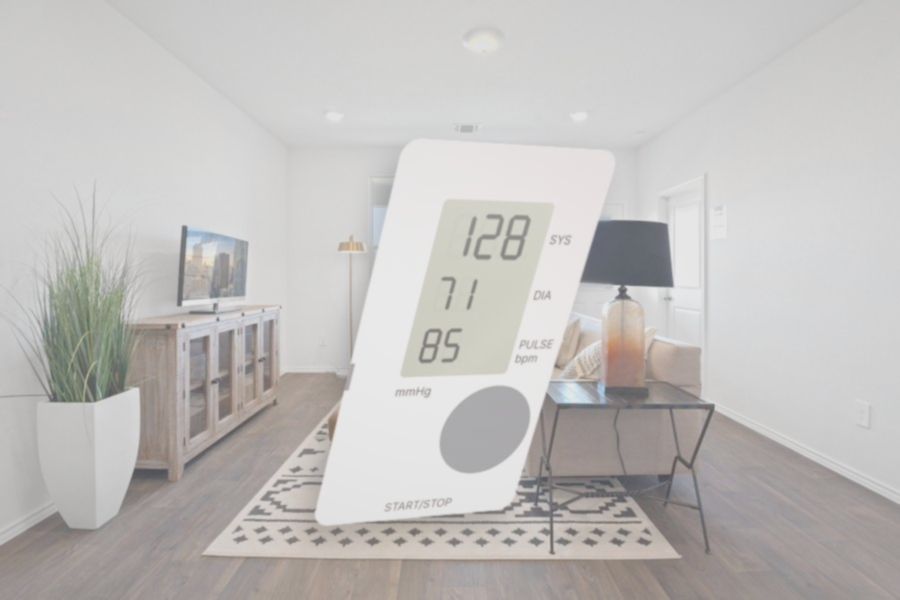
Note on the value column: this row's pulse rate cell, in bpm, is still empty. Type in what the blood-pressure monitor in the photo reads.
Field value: 85 bpm
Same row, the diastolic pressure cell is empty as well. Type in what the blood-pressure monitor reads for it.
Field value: 71 mmHg
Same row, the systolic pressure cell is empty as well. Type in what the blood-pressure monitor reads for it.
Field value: 128 mmHg
